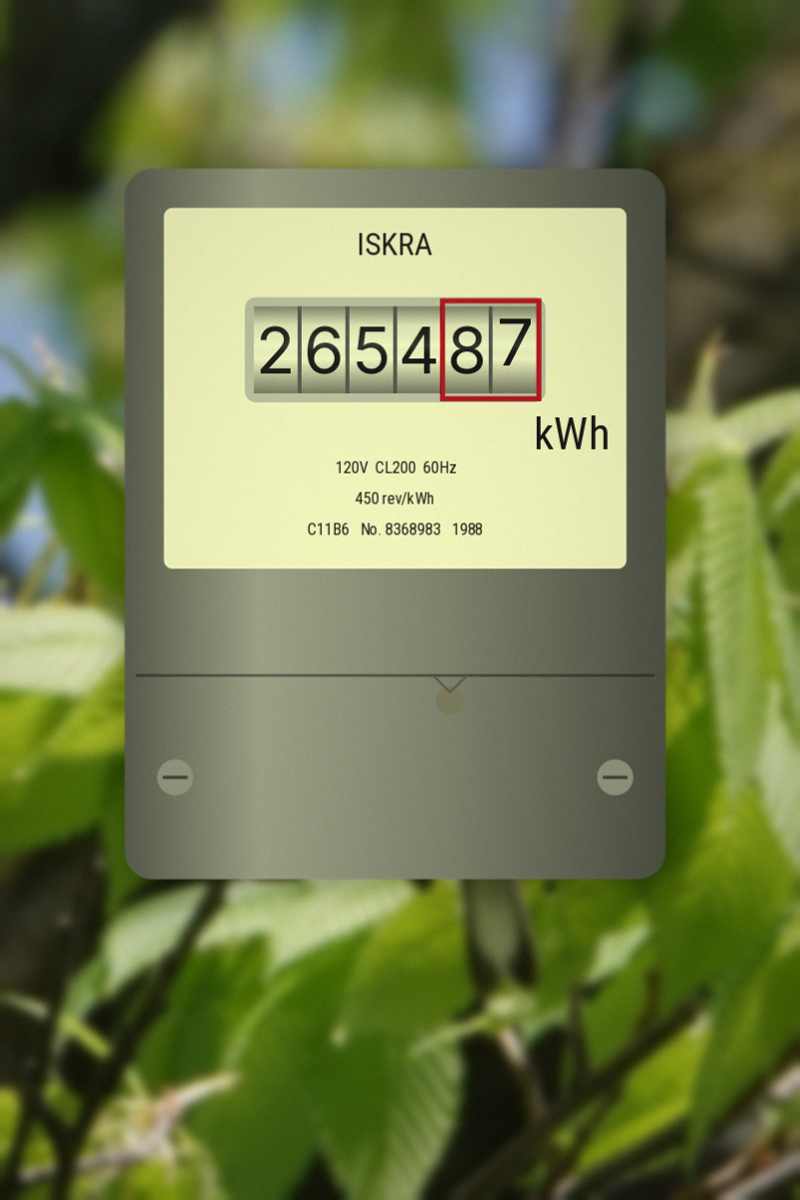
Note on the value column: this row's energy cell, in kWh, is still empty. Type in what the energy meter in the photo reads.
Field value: 2654.87 kWh
